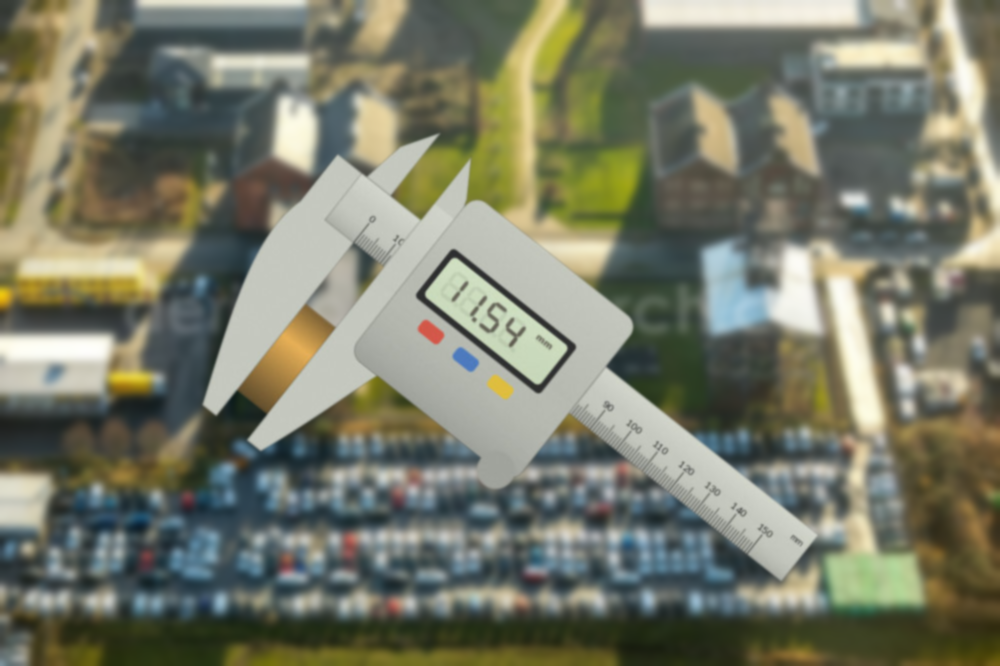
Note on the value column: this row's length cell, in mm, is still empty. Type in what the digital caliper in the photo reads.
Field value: 11.54 mm
